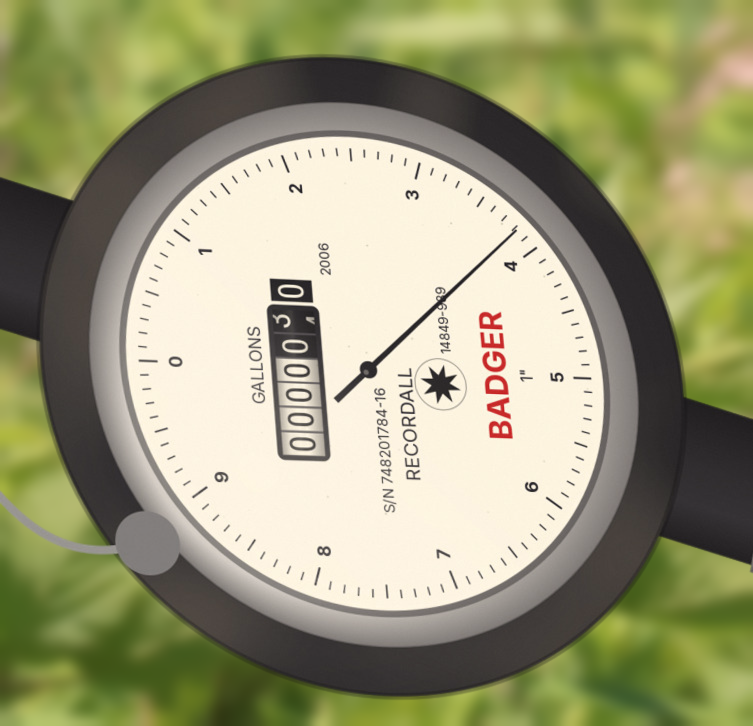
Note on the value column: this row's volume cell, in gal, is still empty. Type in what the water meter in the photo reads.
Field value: 33.8 gal
